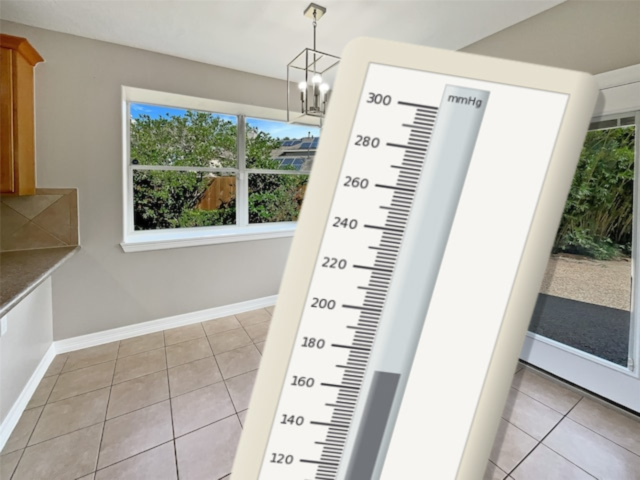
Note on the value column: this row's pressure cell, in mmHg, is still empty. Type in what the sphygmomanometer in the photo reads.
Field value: 170 mmHg
